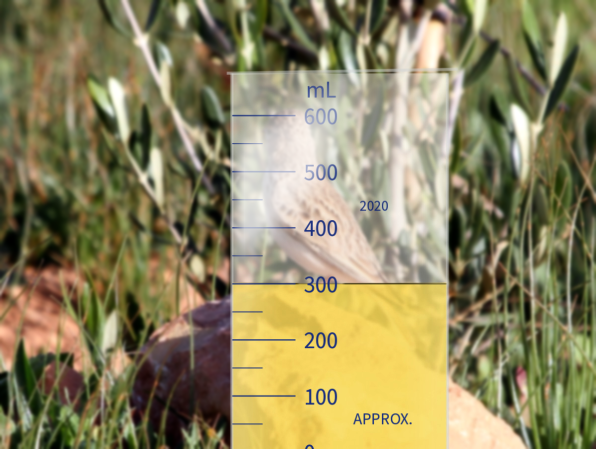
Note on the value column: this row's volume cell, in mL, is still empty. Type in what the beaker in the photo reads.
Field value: 300 mL
